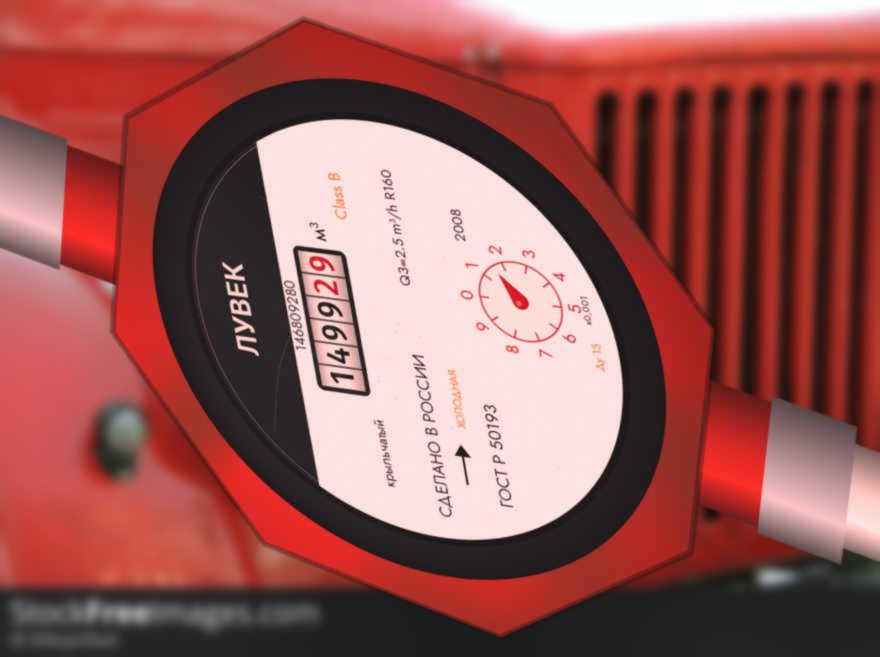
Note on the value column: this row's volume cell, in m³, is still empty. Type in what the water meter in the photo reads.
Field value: 1499.291 m³
